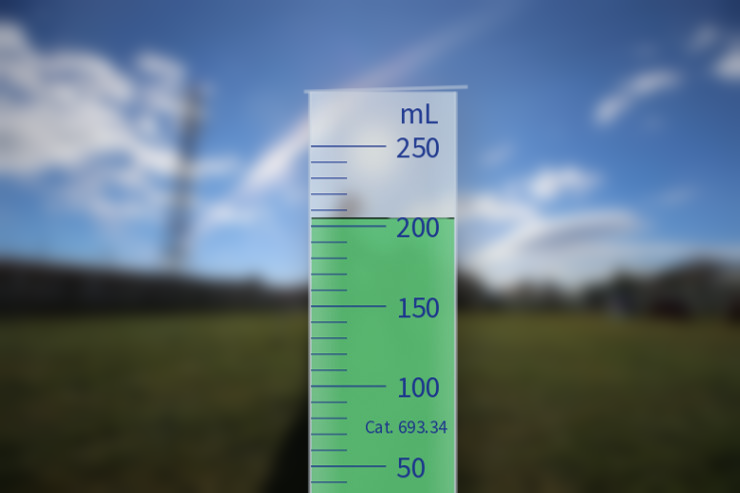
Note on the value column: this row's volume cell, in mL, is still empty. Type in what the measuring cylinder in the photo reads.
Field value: 205 mL
